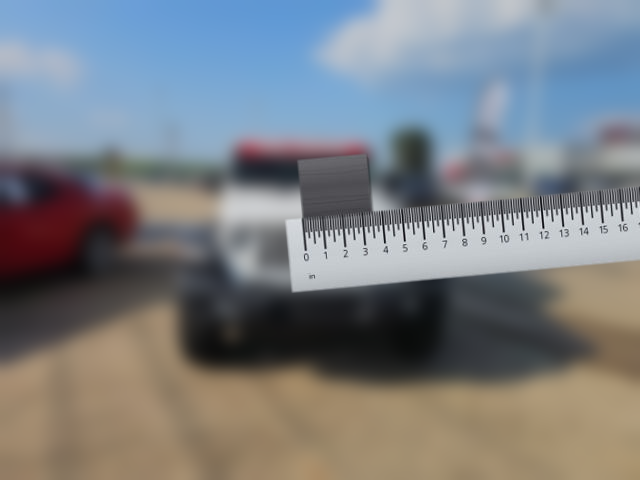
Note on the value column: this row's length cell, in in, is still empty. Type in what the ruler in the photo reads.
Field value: 3.5 in
